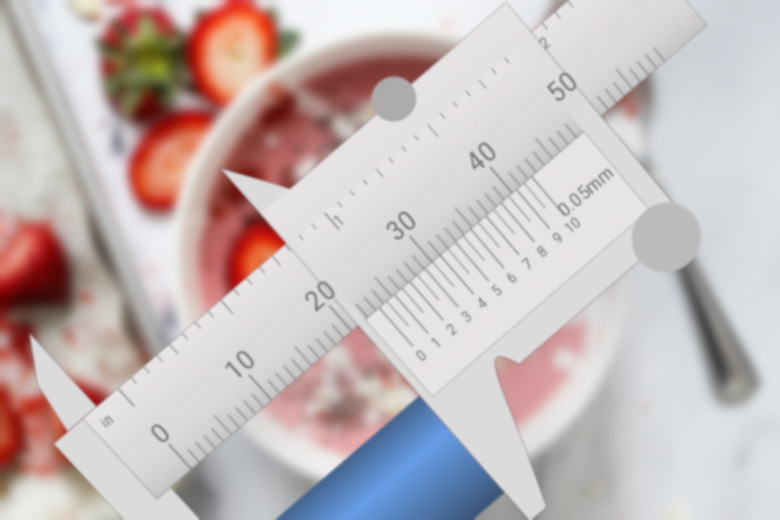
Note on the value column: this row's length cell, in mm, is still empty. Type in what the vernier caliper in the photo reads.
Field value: 23.4 mm
